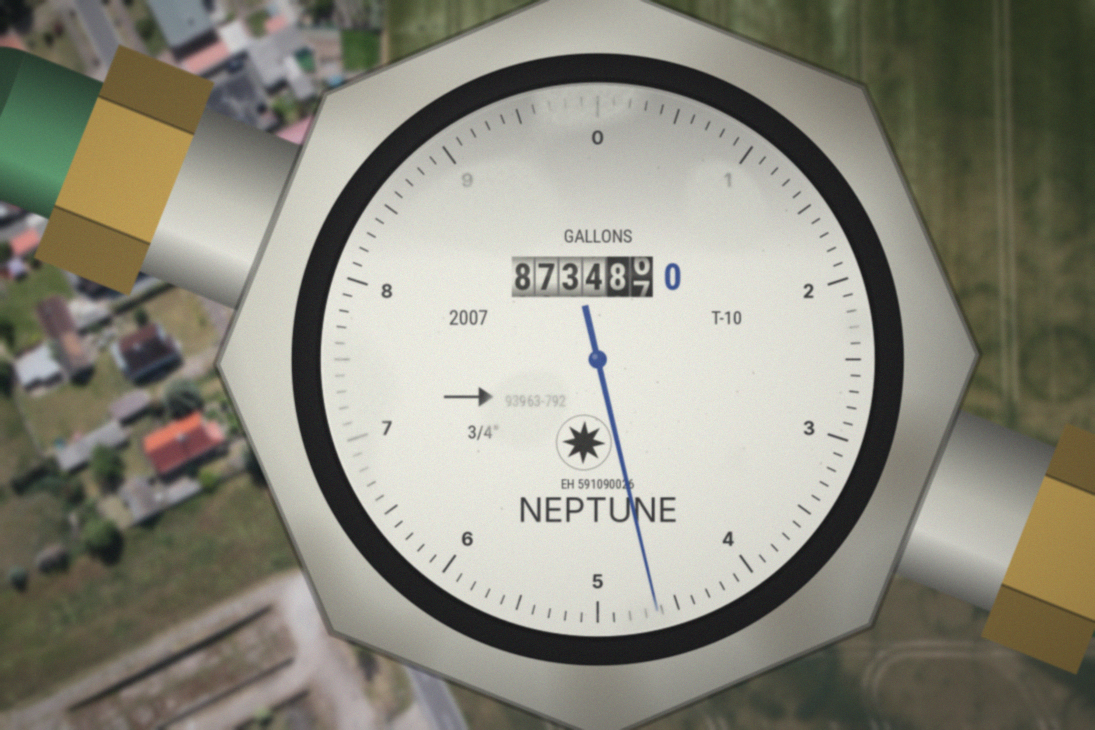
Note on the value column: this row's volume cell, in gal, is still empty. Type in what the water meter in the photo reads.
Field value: 8734864.6 gal
